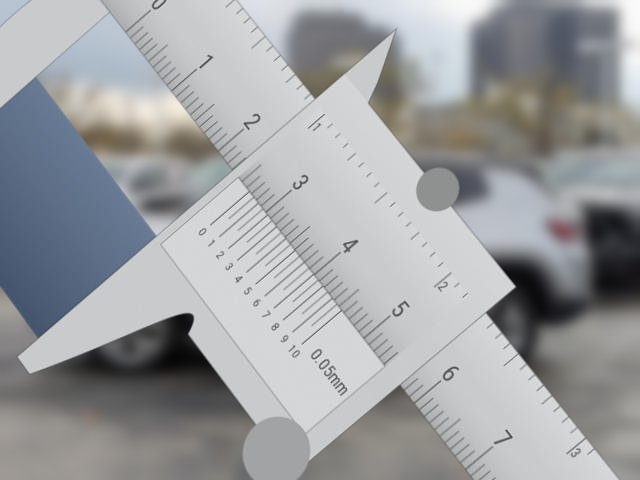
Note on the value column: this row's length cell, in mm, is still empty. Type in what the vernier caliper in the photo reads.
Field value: 26.6 mm
